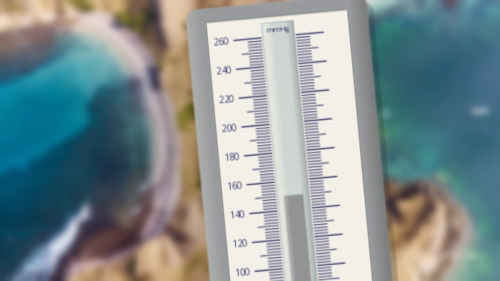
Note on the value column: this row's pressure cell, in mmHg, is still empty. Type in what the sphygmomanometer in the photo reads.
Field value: 150 mmHg
